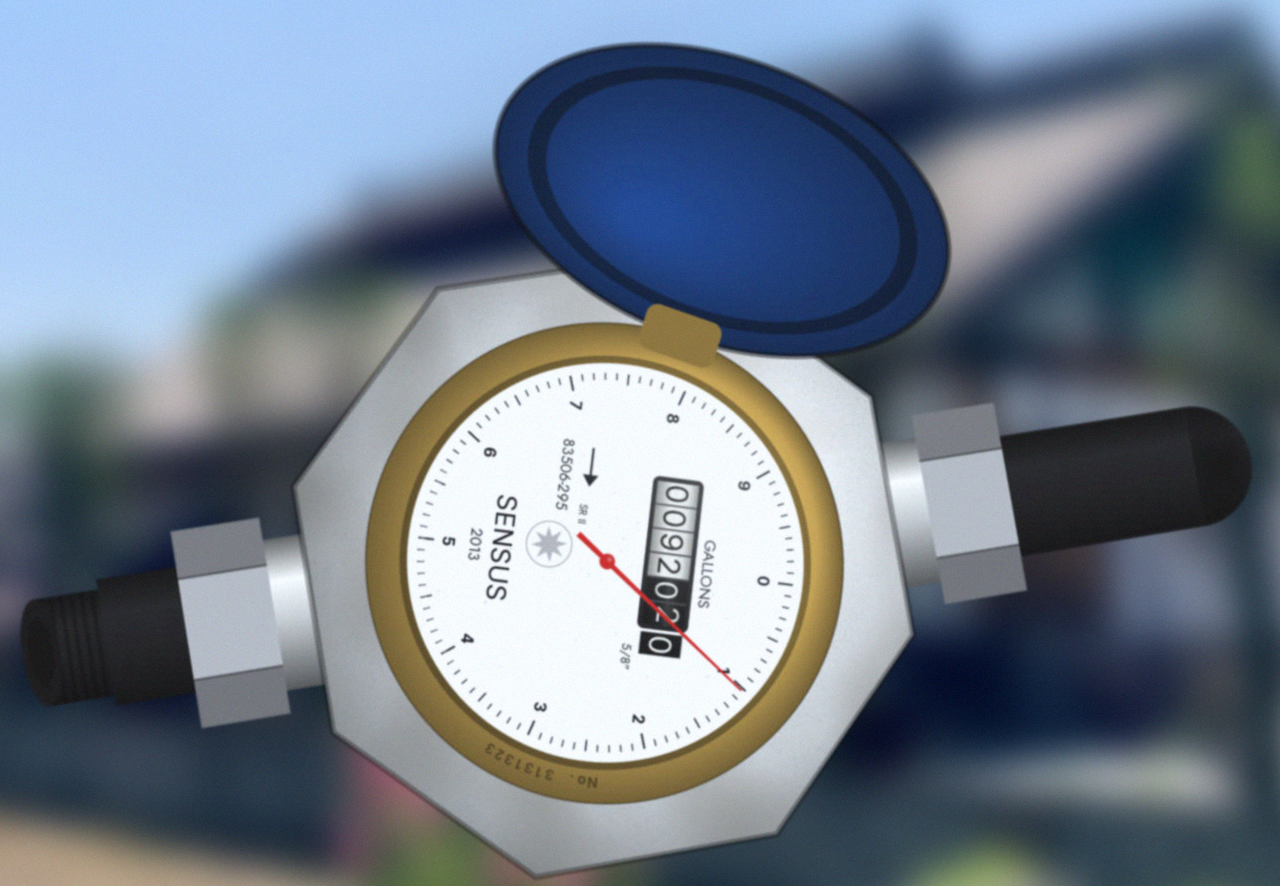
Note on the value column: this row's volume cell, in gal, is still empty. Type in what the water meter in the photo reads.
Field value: 92021.0 gal
